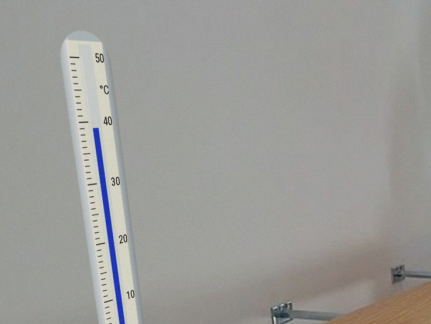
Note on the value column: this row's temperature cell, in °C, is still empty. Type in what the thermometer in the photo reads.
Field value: 39 °C
